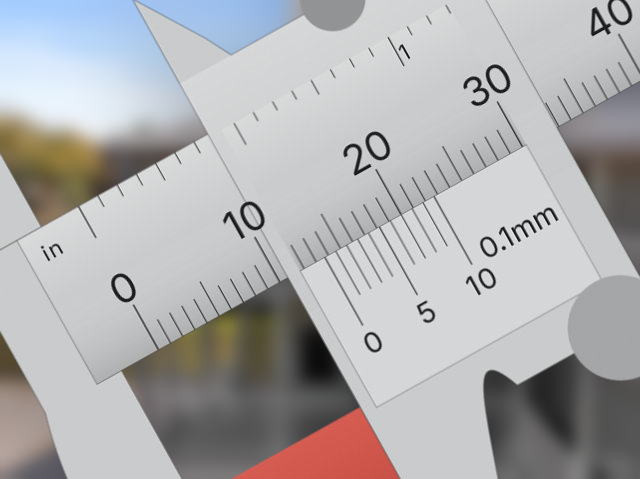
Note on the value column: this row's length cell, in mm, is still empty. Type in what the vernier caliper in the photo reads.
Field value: 13.7 mm
